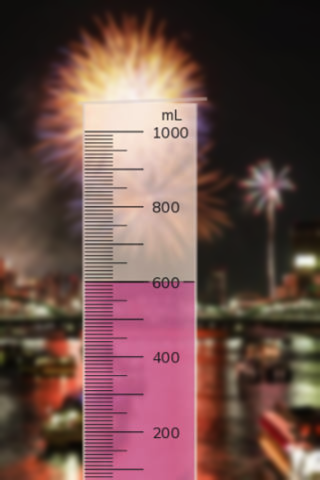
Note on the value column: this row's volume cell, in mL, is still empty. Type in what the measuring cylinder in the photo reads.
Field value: 600 mL
